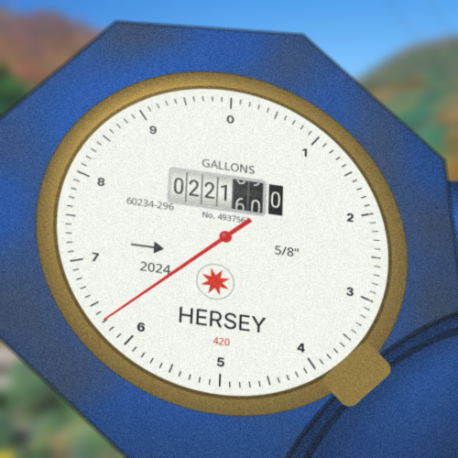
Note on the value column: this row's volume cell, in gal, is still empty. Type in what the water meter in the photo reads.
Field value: 221596.3 gal
